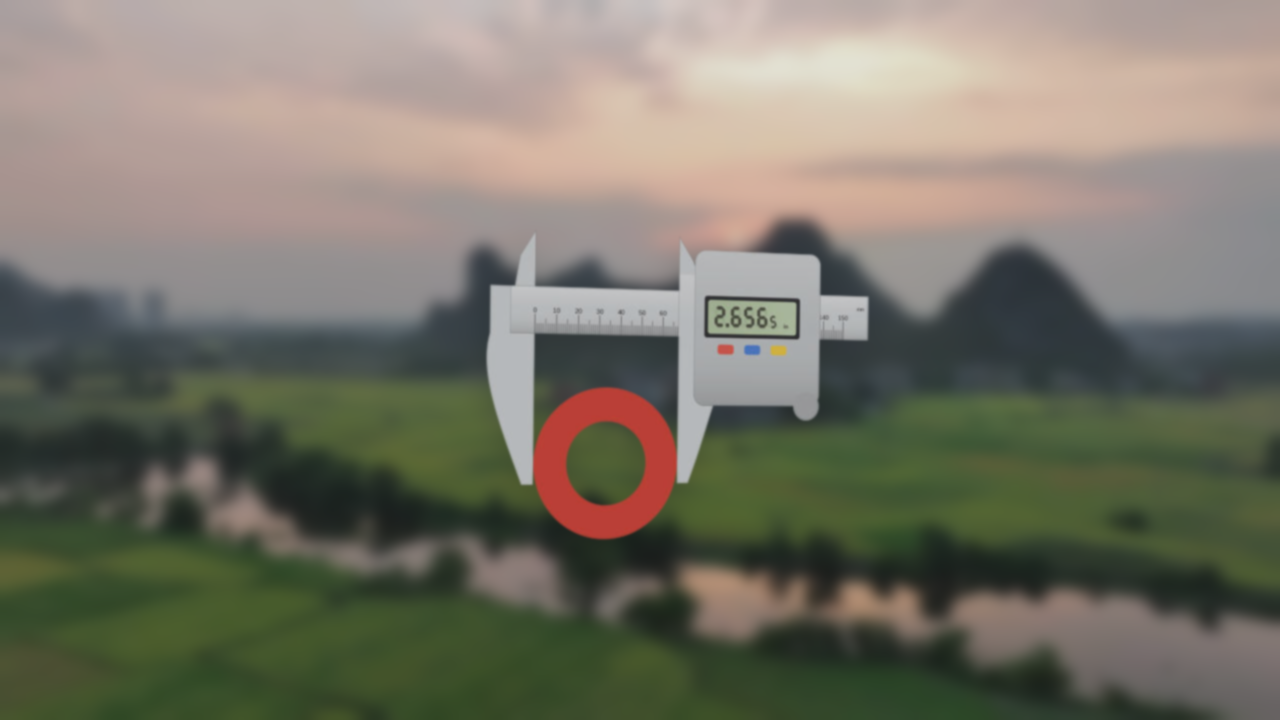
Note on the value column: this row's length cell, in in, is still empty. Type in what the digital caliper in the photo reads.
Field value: 2.6565 in
